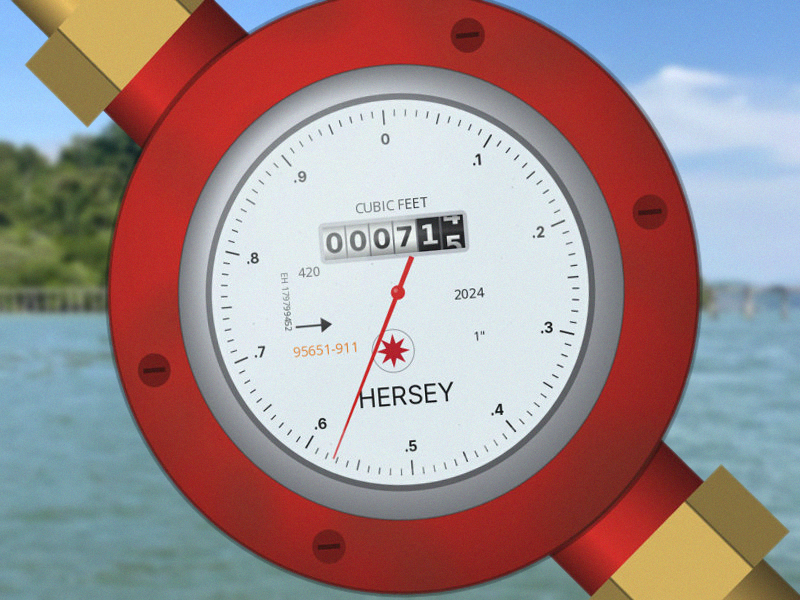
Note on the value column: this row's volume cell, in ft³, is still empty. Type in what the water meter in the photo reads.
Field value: 714.57 ft³
